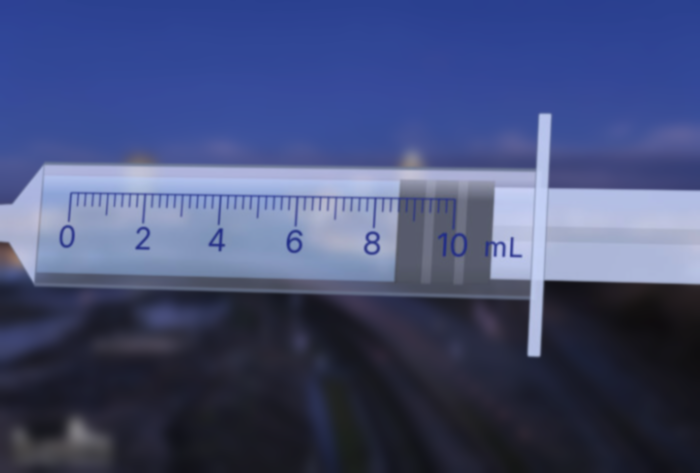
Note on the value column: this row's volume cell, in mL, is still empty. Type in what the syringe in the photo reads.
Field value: 8.6 mL
